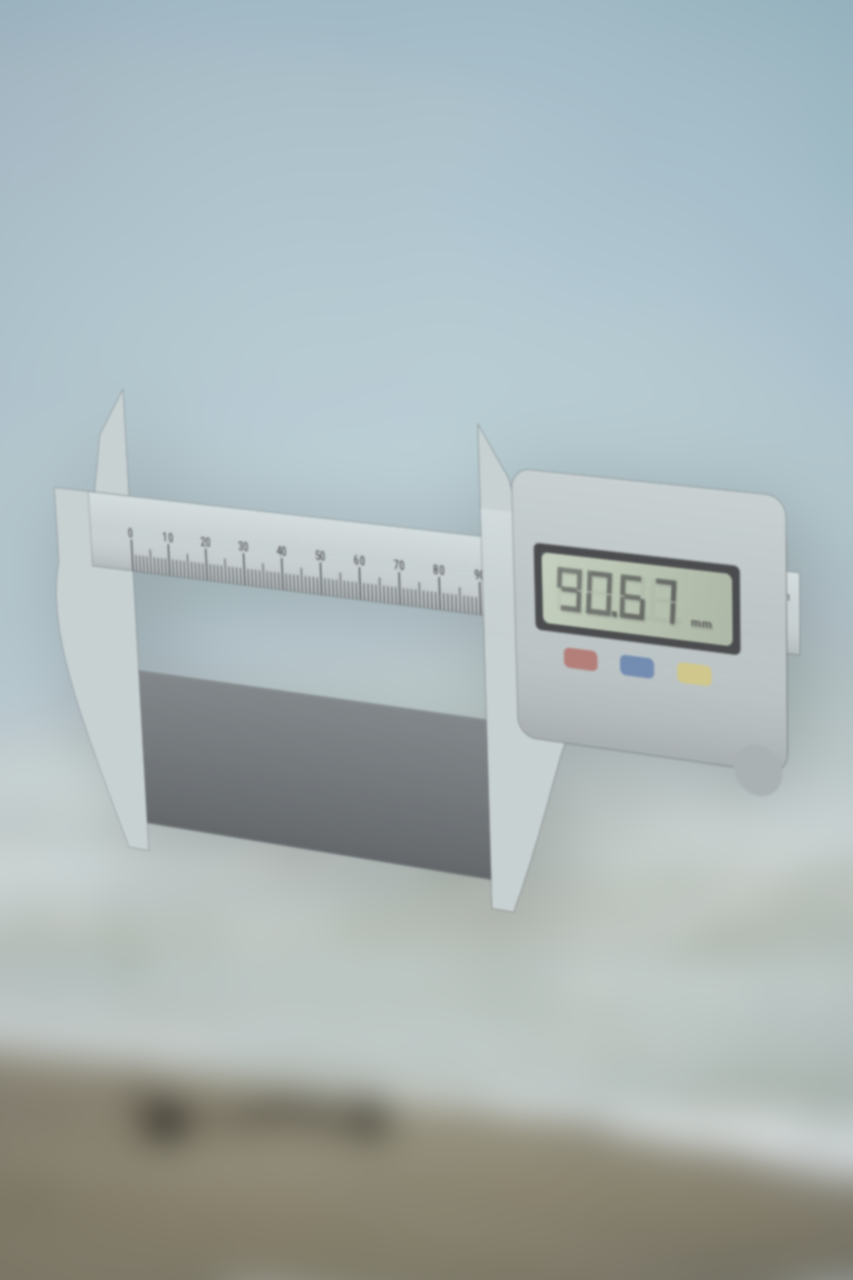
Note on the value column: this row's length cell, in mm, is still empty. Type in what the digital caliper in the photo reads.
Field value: 90.67 mm
